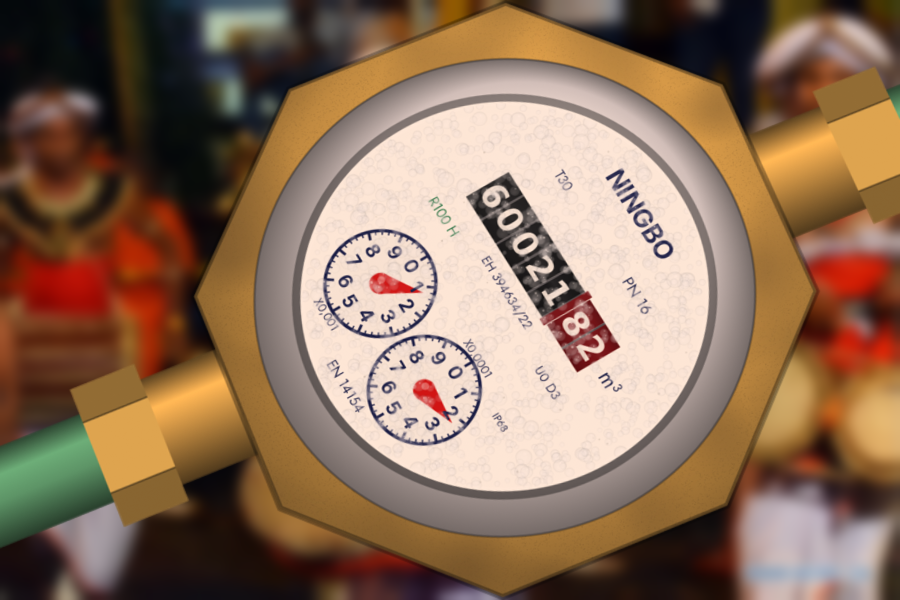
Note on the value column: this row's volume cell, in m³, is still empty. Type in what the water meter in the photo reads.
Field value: 60021.8212 m³
